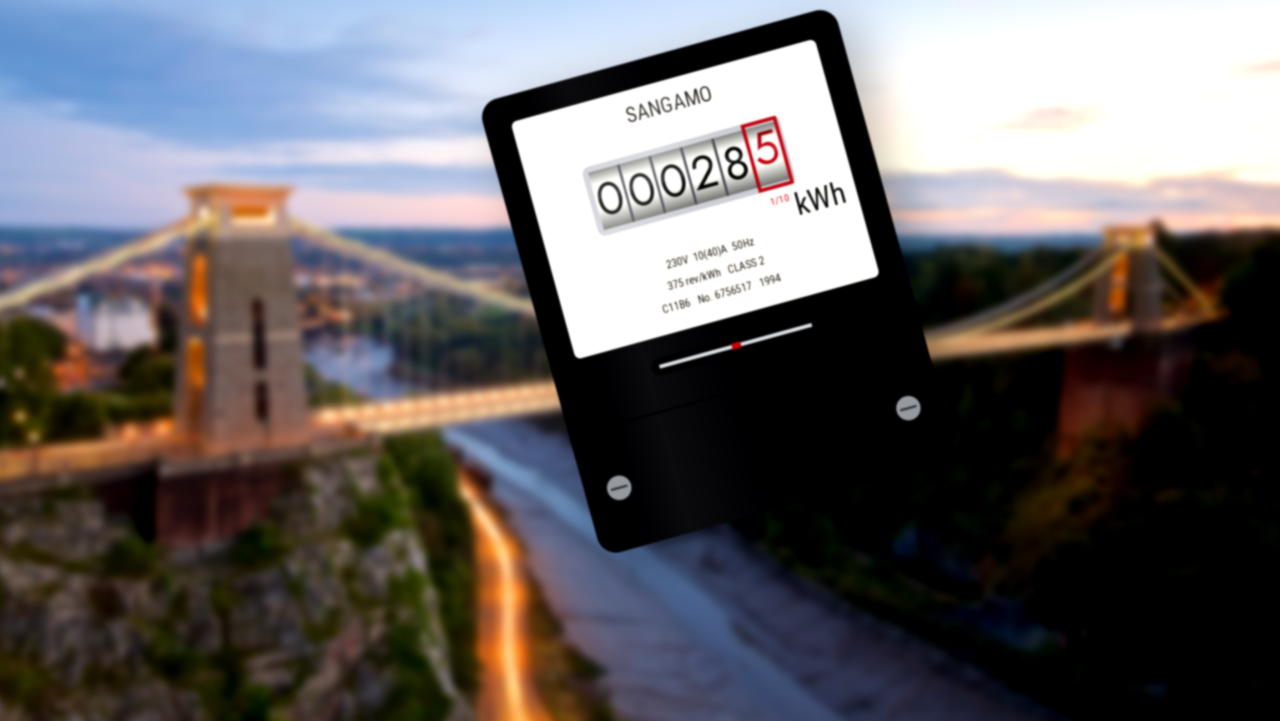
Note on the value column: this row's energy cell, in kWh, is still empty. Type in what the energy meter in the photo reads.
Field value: 28.5 kWh
